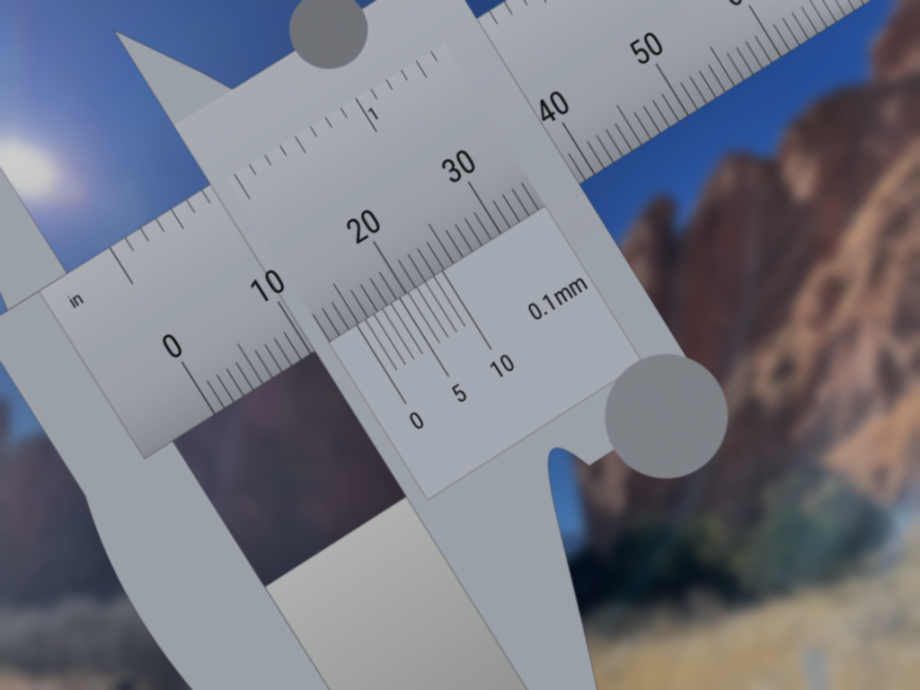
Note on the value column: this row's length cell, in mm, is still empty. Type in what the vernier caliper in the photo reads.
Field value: 14.8 mm
